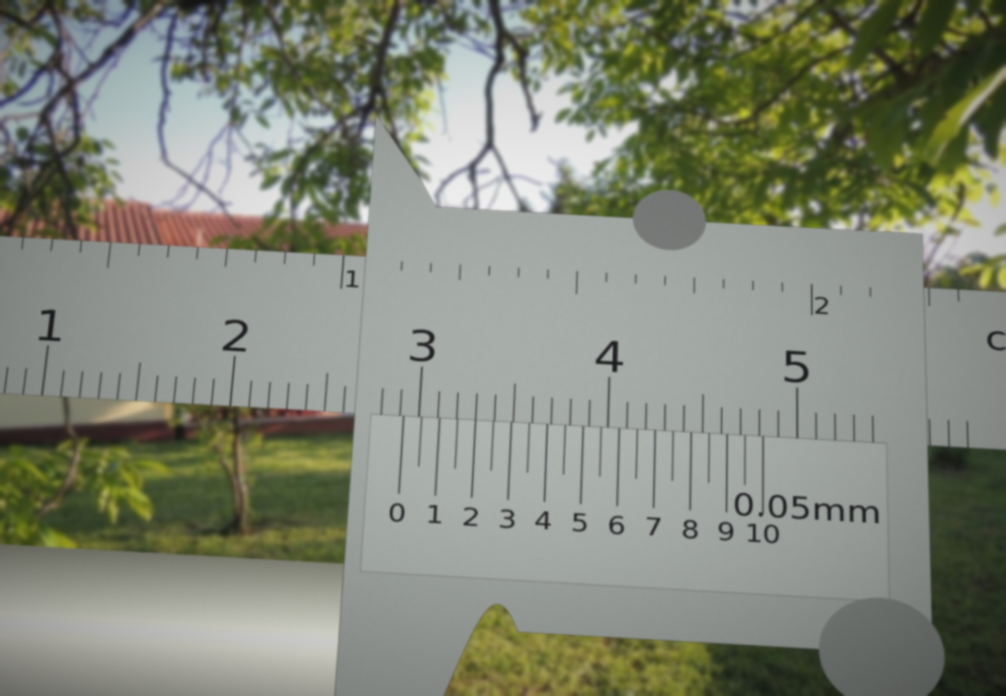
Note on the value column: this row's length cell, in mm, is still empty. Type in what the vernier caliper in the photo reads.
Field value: 29.2 mm
